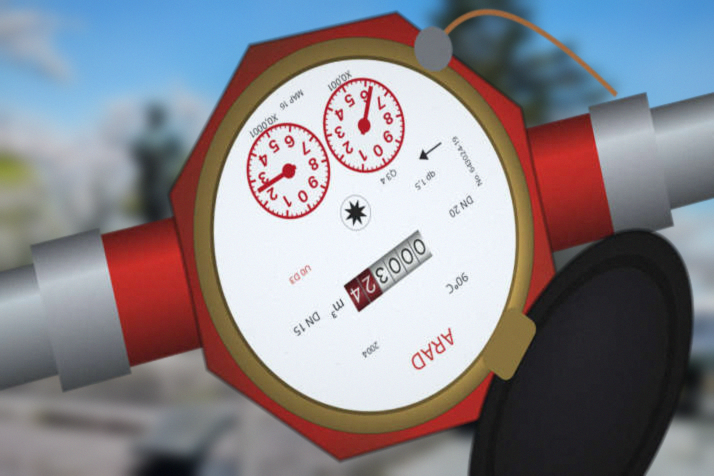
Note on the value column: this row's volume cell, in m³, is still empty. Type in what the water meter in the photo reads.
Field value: 3.2462 m³
